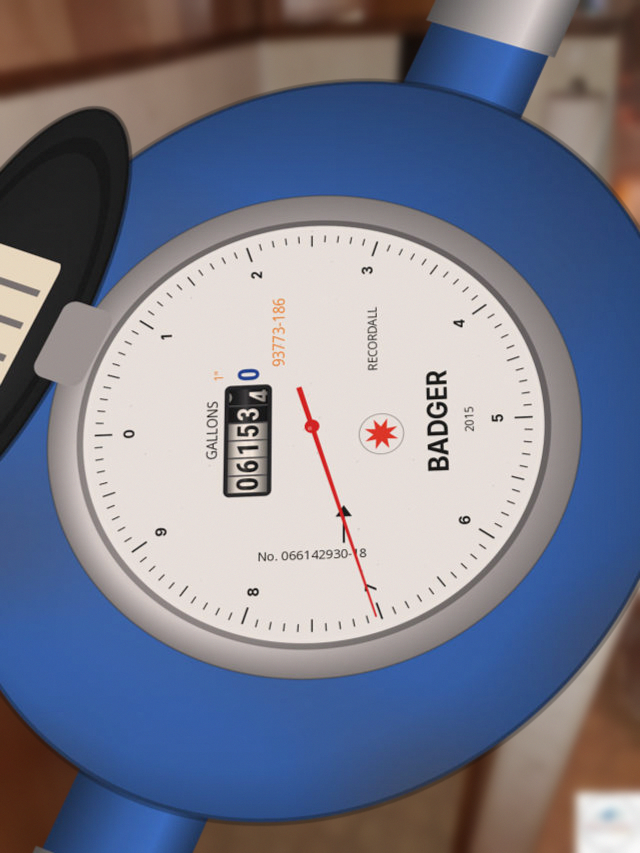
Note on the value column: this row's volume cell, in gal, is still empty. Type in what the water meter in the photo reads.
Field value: 615337.0 gal
